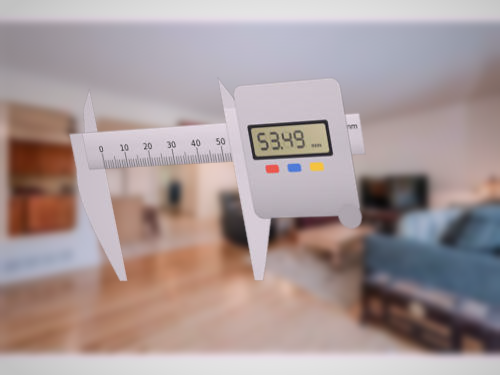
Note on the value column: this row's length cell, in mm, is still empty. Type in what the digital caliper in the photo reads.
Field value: 53.49 mm
